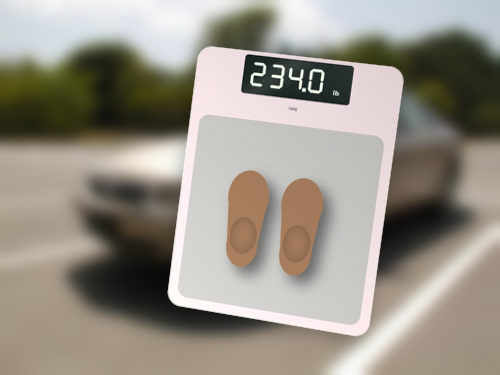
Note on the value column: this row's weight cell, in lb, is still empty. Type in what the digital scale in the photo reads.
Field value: 234.0 lb
